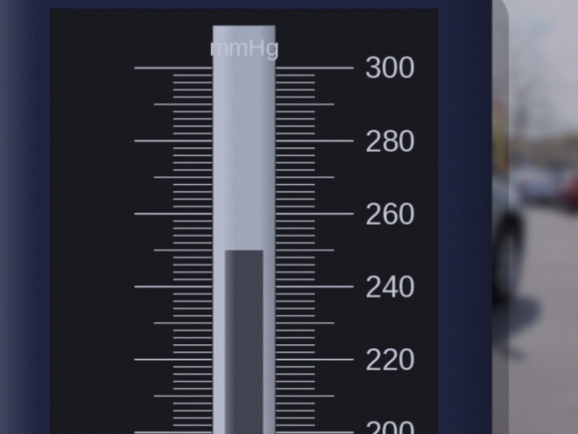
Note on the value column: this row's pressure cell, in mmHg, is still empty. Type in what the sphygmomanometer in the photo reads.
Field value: 250 mmHg
